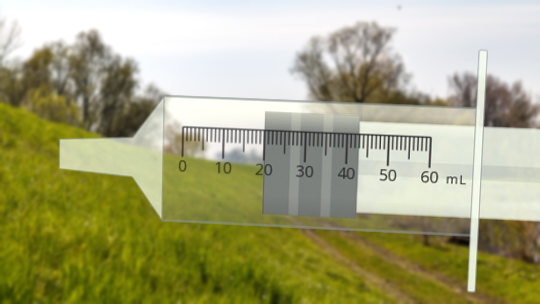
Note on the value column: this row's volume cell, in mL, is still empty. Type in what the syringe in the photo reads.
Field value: 20 mL
